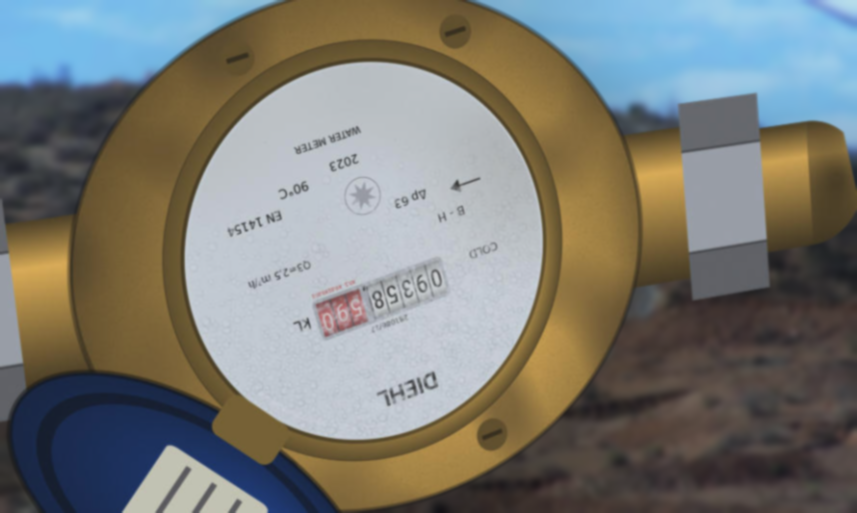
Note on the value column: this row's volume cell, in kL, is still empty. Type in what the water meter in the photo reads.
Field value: 9358.590 kL
